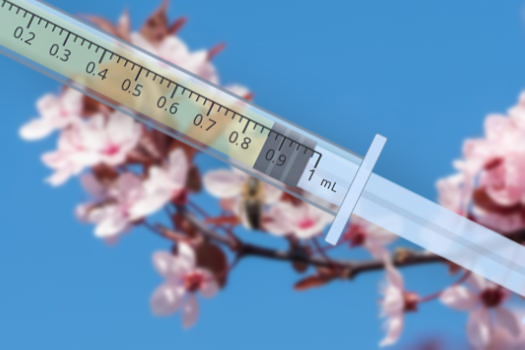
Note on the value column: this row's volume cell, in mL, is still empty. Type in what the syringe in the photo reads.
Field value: 0.86 mL
